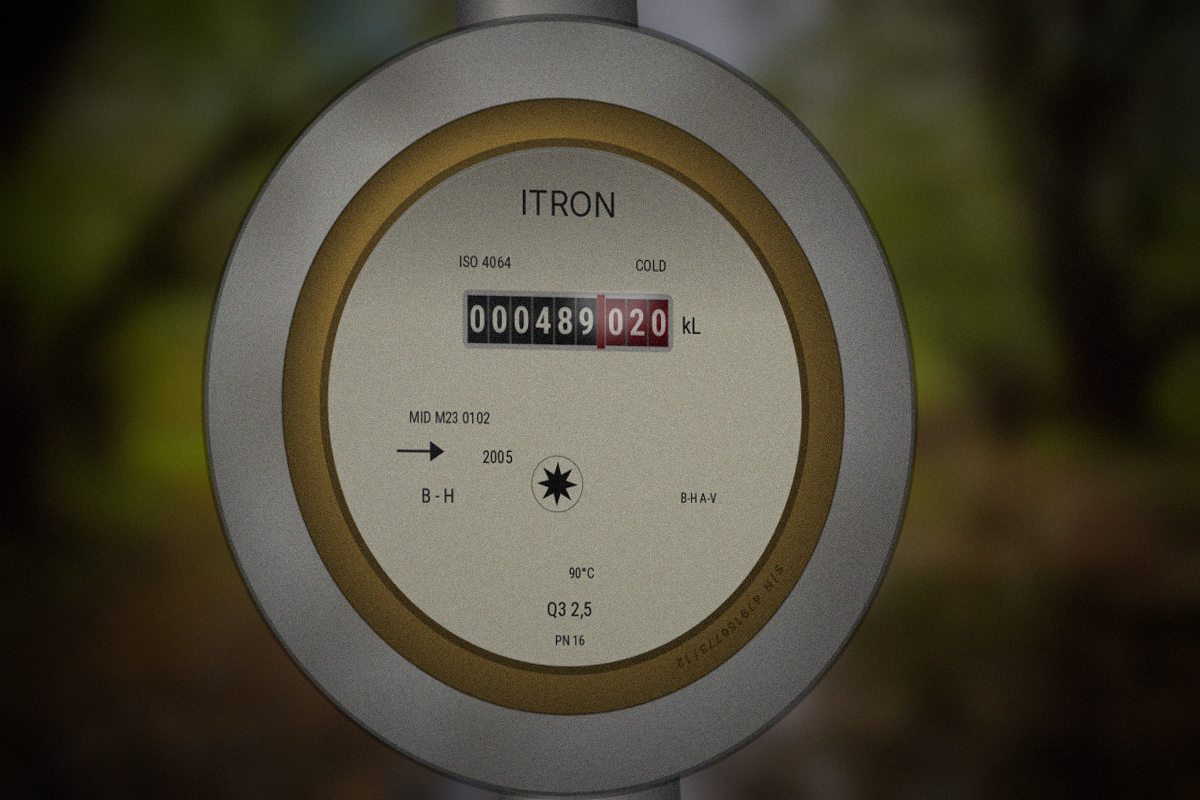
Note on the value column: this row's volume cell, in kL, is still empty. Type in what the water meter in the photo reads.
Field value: 489.020 kL
